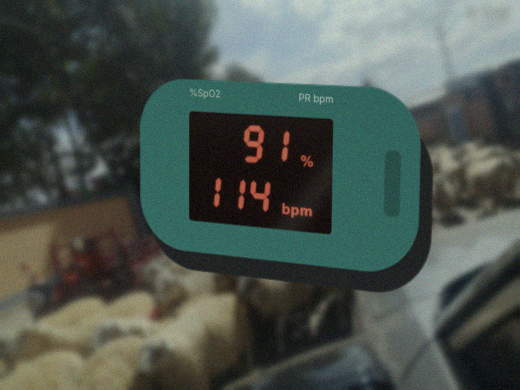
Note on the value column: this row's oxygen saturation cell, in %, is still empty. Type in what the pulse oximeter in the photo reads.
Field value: 91 %
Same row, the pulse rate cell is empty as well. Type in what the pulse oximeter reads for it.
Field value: 114 bpm
